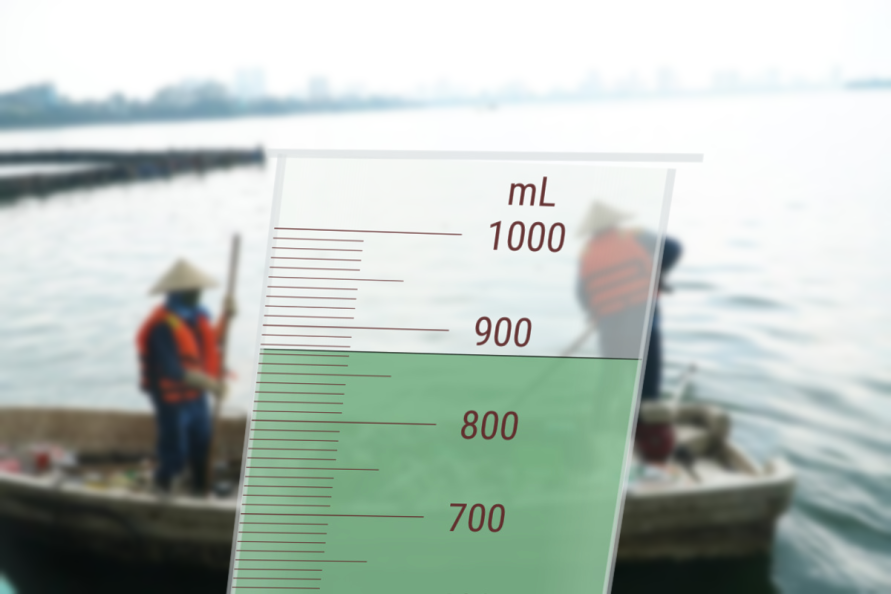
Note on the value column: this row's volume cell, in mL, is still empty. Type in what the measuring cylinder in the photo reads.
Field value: 875 mL
